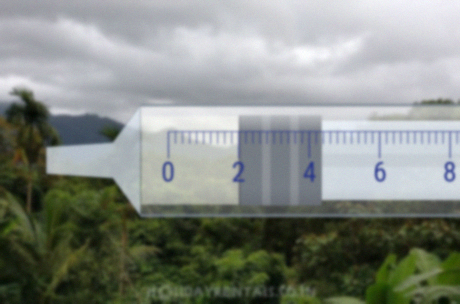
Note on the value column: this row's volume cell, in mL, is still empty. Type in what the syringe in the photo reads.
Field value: 2 mL
